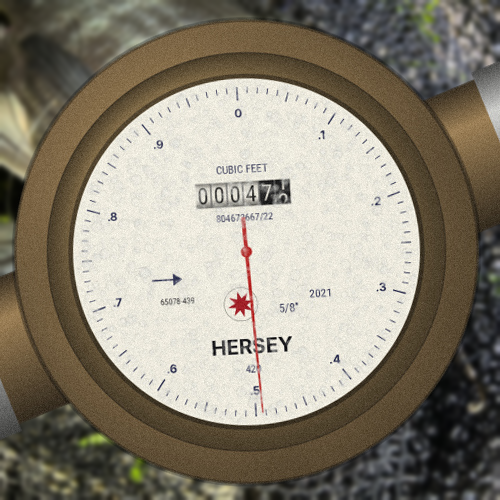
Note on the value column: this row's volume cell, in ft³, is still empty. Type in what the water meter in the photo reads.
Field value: 471.49 ft³
